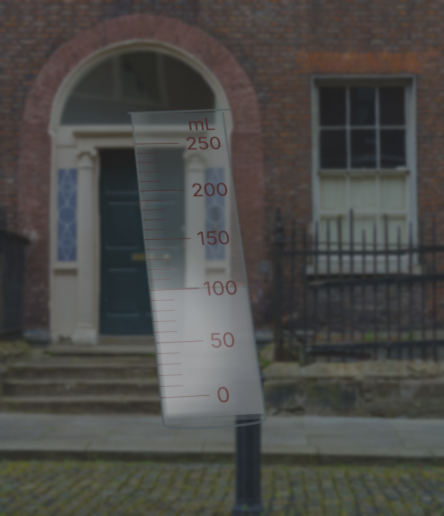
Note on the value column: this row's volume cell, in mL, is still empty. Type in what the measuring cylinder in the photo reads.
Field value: 100 mL
